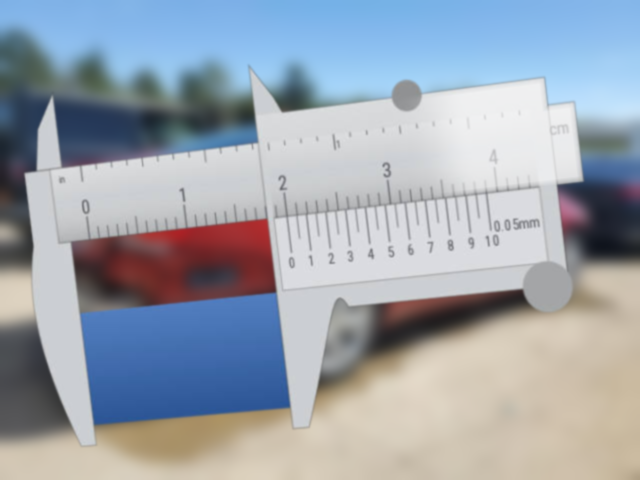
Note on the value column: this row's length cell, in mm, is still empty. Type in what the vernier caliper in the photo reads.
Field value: 20.0 mm
